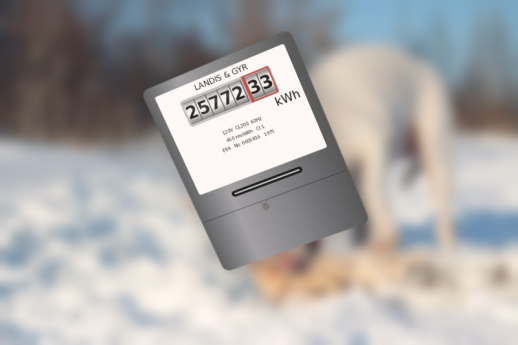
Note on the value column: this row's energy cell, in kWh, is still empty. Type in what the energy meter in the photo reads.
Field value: 25772.33 kWh
